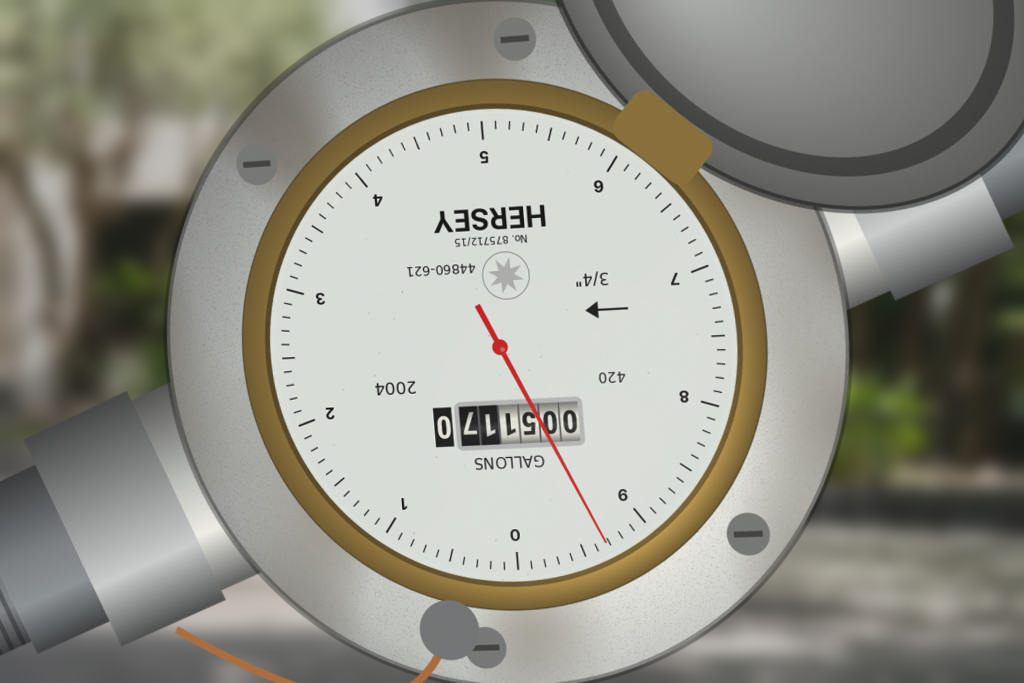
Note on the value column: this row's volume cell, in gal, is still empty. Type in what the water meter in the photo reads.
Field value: 51169.3 gal
